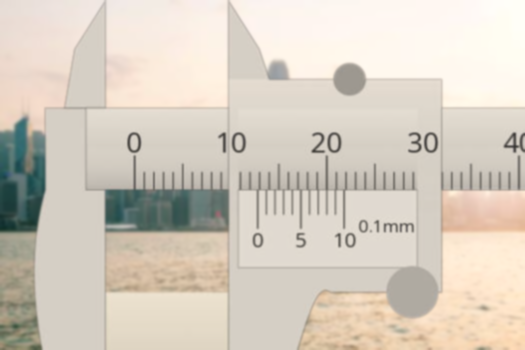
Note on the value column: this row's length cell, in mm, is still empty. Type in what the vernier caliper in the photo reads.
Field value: 12.8 mm
